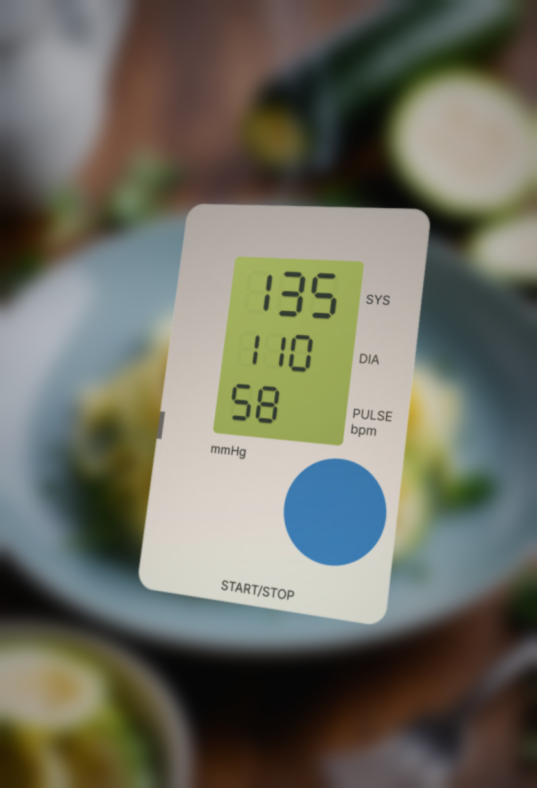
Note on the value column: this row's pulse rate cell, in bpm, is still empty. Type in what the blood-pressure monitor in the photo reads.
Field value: 58 bpm
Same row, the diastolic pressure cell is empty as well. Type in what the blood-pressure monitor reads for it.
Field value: 110 mmHg
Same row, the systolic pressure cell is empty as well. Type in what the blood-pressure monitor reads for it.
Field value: 135 mmHg
